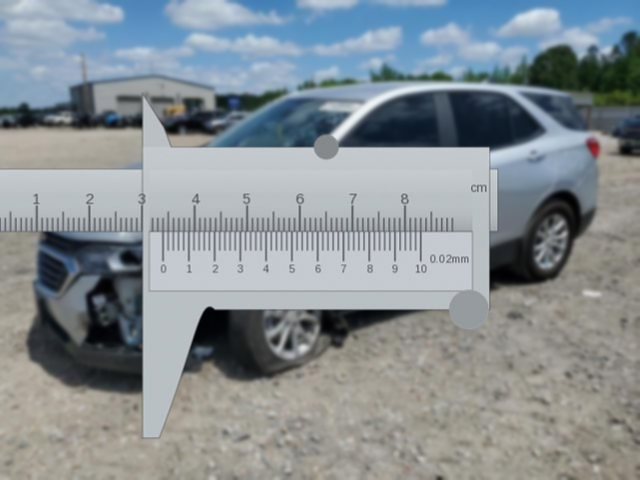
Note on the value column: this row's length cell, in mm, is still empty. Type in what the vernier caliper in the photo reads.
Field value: 34.0 mm
